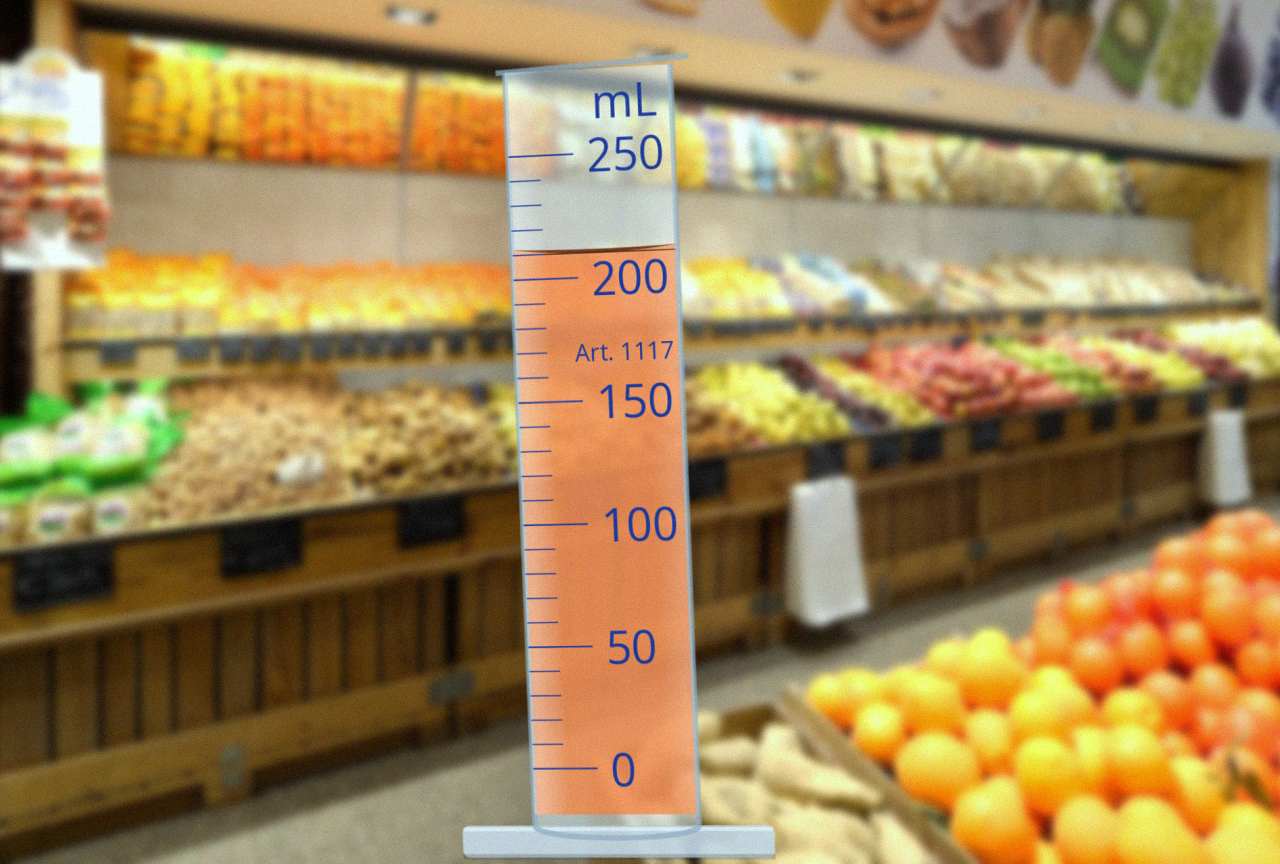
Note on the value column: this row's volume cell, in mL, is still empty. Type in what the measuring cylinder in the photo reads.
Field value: 210 mL
